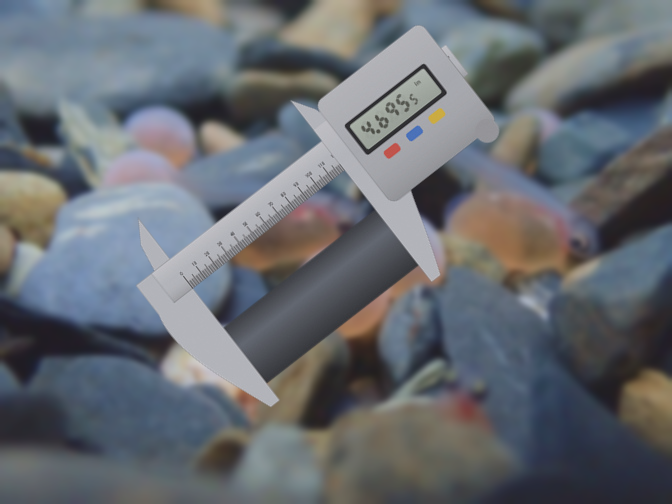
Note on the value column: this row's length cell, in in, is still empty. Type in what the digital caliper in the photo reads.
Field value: 4.6955 in
